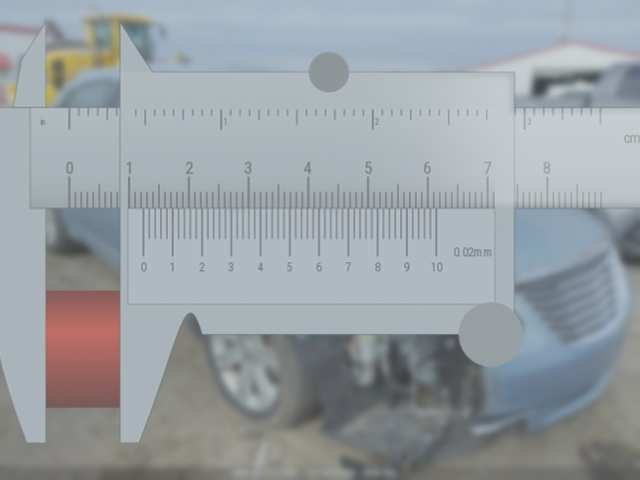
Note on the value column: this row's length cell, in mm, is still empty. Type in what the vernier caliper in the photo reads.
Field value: 12.4 mm
